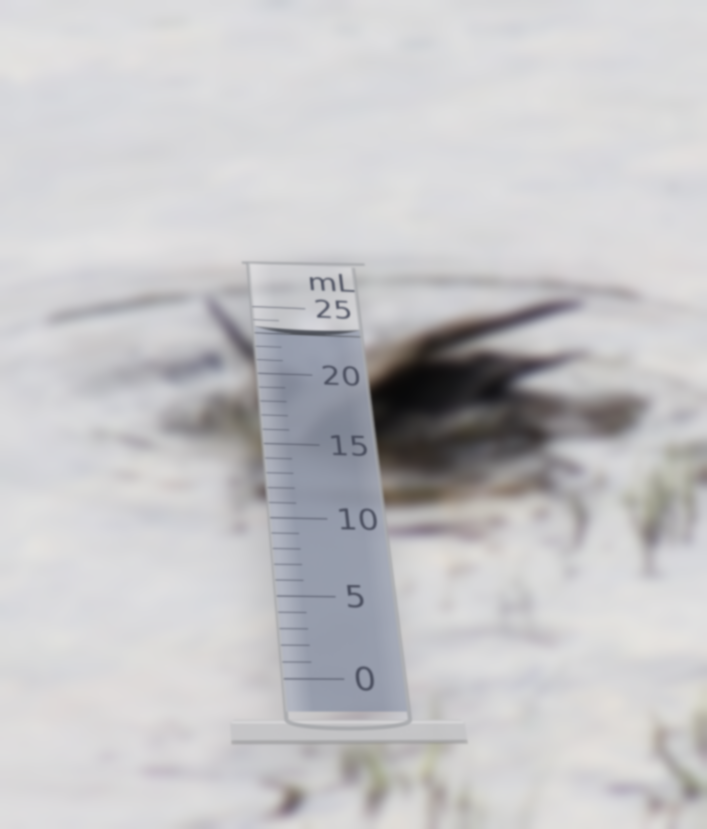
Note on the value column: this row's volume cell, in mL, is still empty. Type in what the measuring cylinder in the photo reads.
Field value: 23 mL
